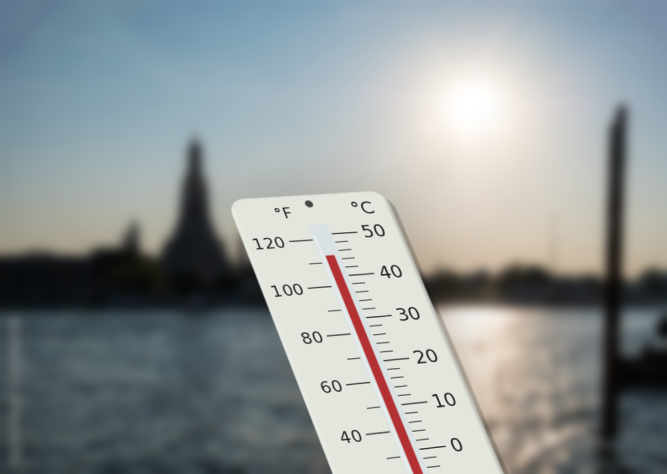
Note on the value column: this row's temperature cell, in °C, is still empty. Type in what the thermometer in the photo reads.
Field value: 45 °C
